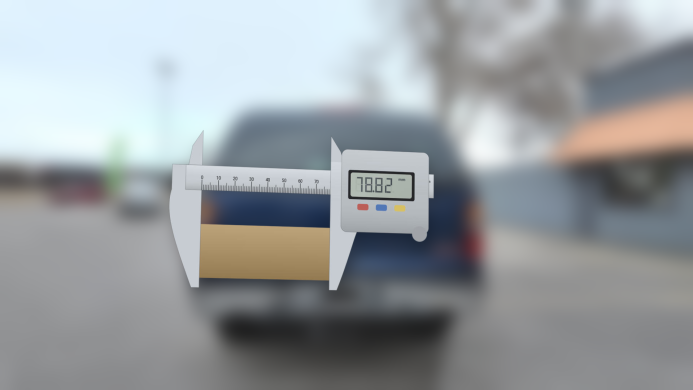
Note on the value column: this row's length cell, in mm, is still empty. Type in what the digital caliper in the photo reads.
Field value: 78.82 mm
